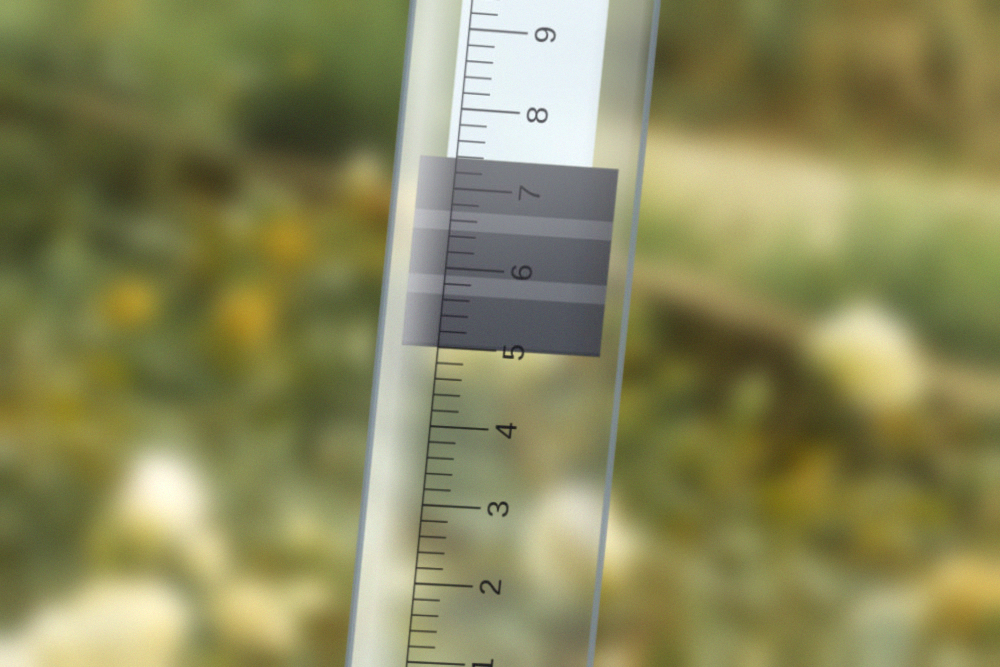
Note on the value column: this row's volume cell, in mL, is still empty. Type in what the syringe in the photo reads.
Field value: 5 mL
